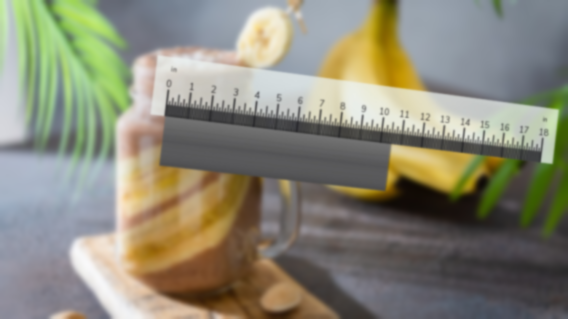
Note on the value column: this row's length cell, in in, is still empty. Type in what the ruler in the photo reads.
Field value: 10.5 in
